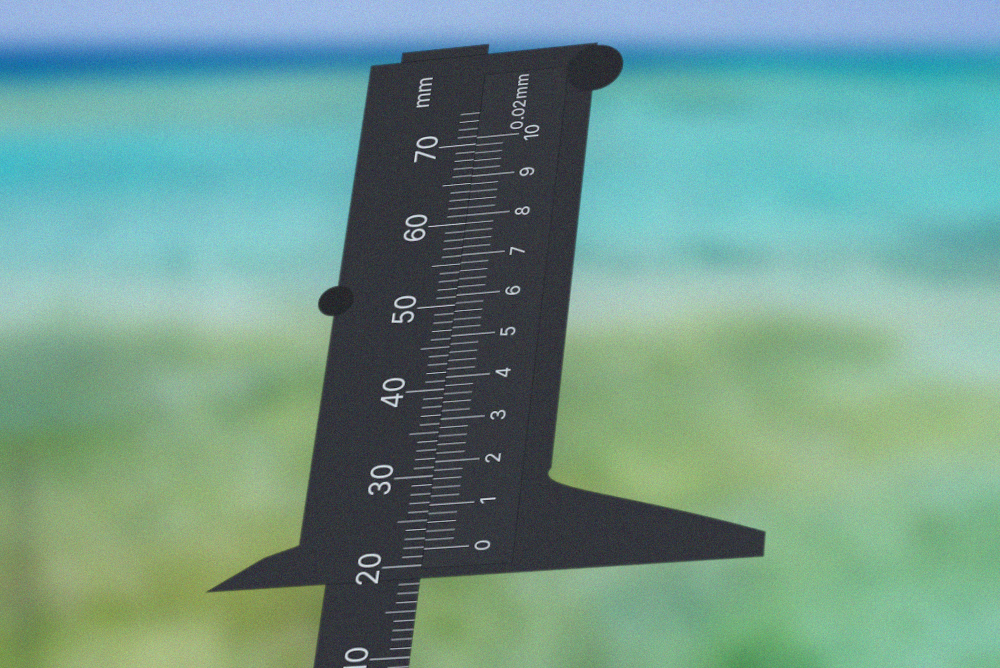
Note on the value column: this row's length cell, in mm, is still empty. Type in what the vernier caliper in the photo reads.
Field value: 21.8 mm
